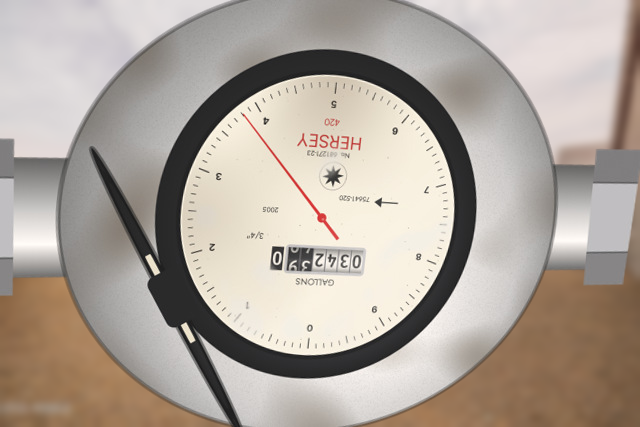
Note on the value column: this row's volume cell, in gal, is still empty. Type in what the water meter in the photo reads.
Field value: 342393.8 gal
